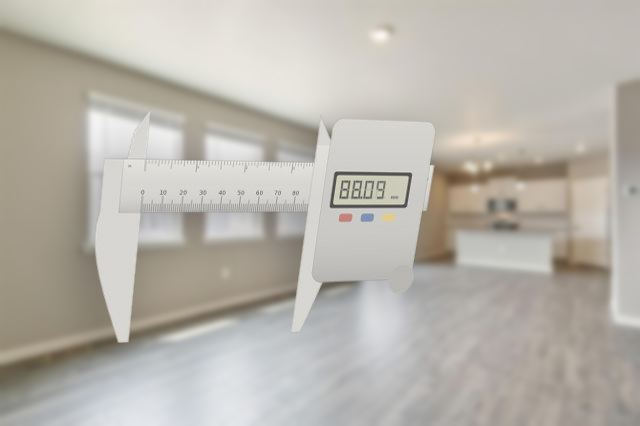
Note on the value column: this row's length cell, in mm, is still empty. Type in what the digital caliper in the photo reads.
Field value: 88.09 mm
